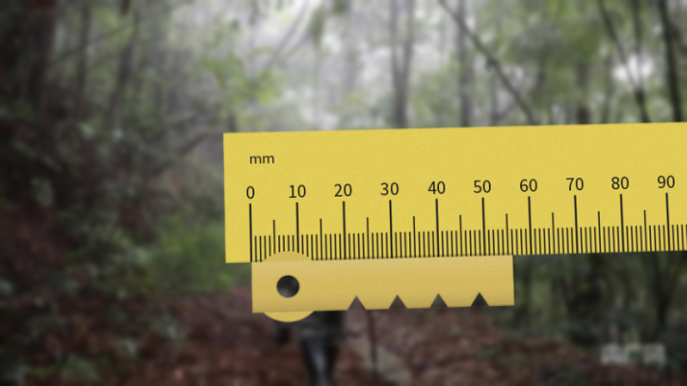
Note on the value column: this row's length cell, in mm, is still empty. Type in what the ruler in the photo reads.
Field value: 56 mm
